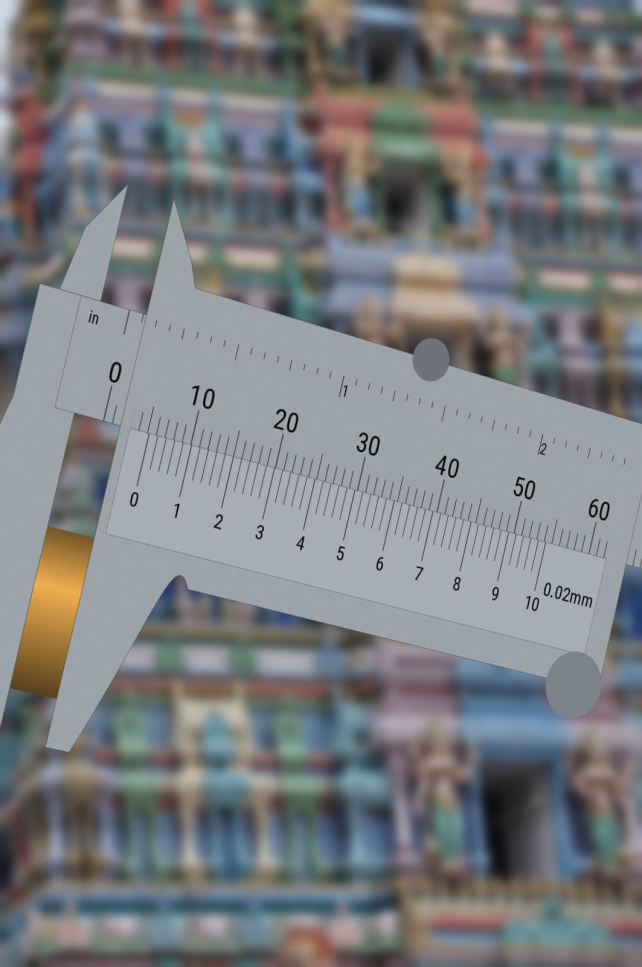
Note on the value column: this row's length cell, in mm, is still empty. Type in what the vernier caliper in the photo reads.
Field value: 5.2 mm
